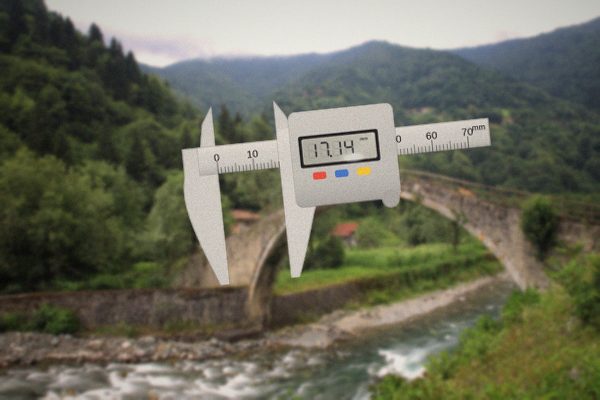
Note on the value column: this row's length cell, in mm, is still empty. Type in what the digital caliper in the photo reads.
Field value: 17.14 mm
